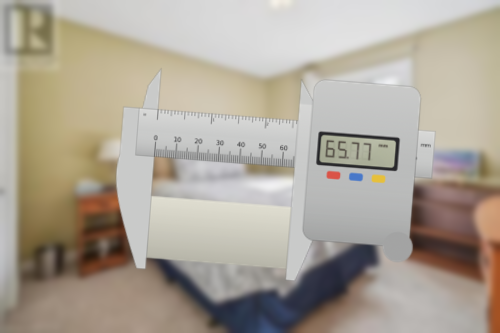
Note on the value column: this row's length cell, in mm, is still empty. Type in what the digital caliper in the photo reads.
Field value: 65.77 mm
